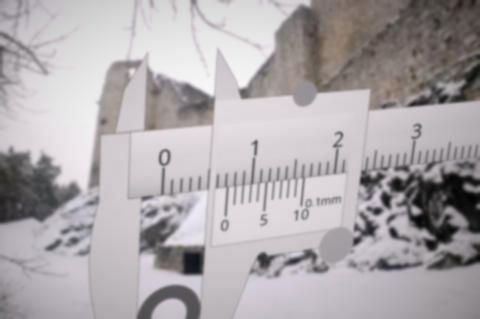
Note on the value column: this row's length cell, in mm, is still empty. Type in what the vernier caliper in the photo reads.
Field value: 7.2 mm
